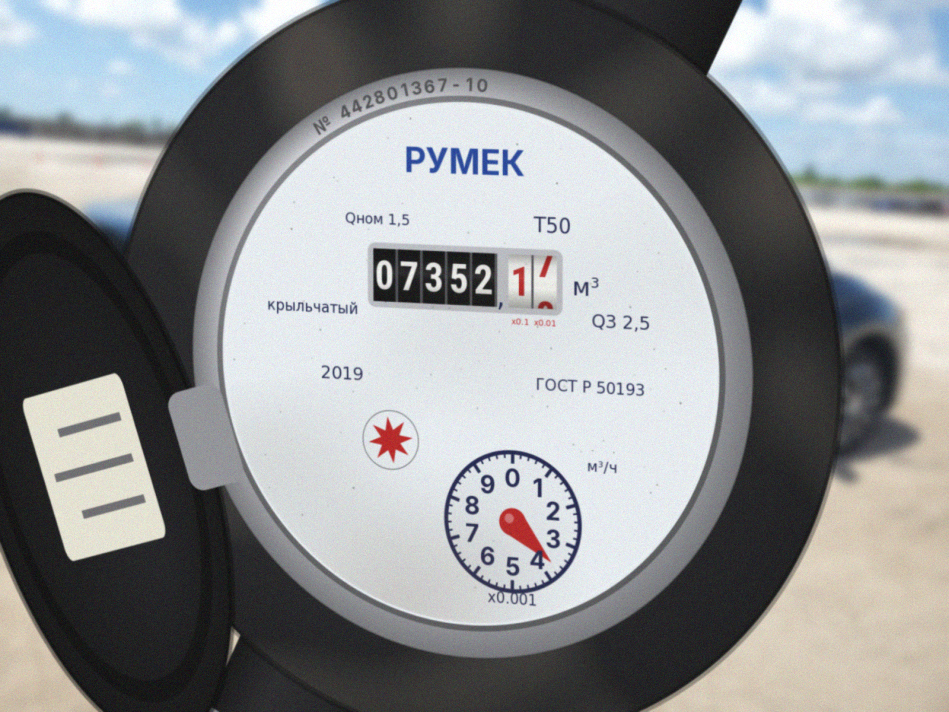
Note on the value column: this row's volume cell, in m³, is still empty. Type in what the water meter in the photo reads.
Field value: 7352.173 m³
